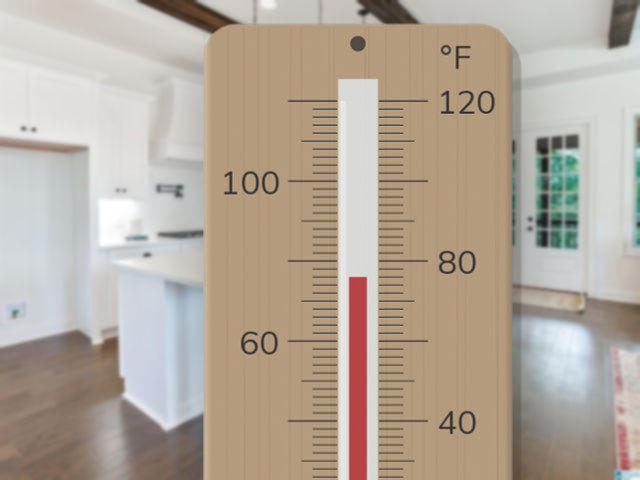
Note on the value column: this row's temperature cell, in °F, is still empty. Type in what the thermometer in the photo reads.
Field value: 76 °F
